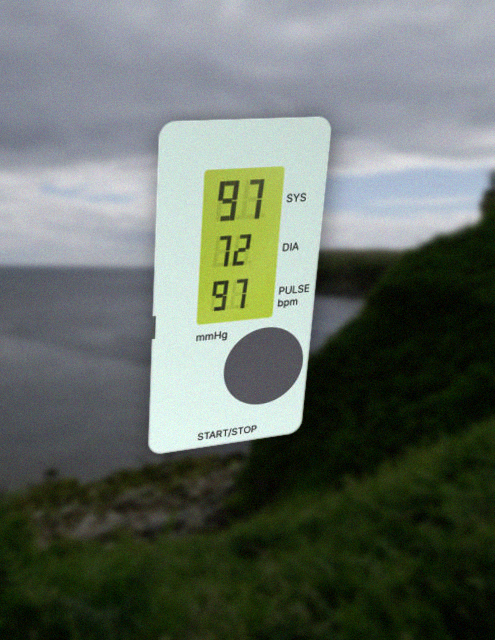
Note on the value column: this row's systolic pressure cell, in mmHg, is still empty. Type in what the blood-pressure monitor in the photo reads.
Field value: 97 mmHg
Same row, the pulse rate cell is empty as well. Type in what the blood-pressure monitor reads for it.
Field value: 97 bpm
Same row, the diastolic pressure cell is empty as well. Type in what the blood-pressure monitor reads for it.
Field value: 72 mmHg
